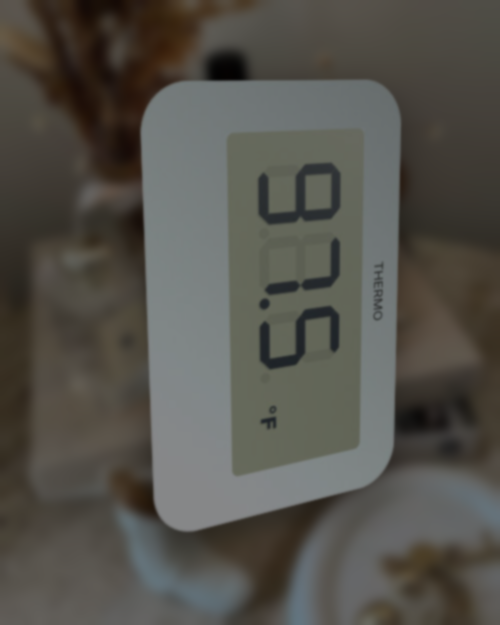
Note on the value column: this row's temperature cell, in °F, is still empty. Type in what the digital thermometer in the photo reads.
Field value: 97.5 °F
